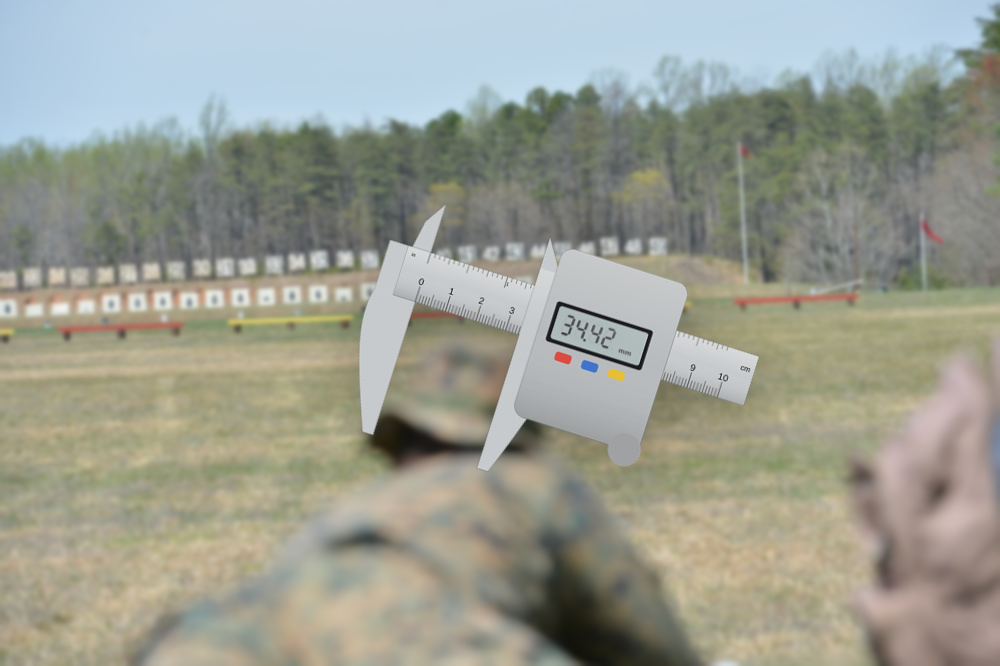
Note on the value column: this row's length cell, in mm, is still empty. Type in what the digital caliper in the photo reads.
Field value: 34.42 mm
